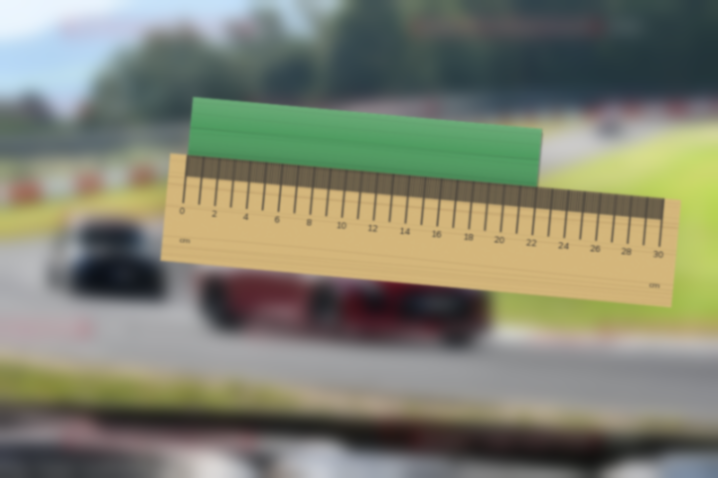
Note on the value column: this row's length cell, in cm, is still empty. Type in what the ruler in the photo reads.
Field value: 22 cm
